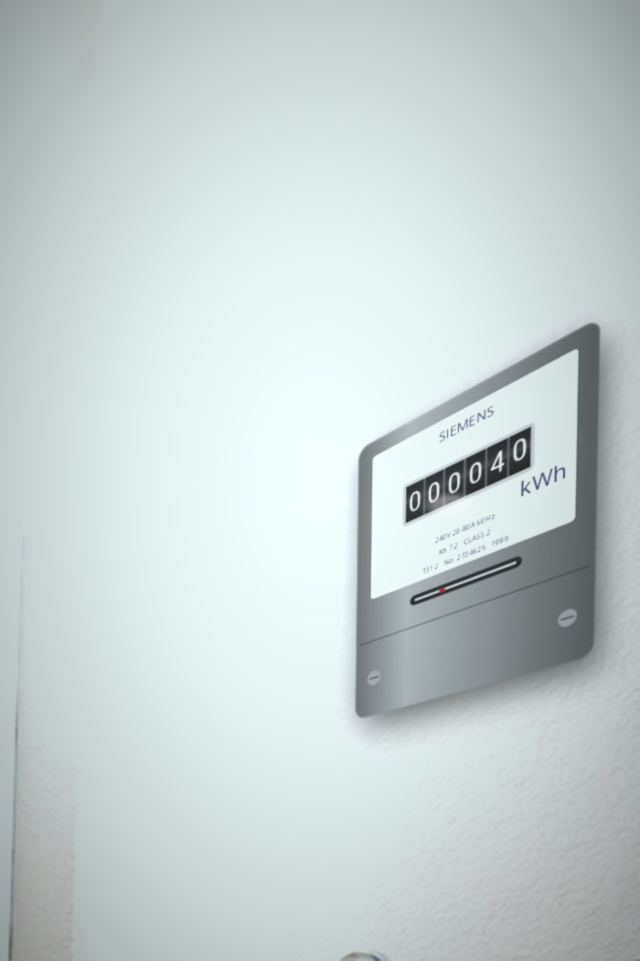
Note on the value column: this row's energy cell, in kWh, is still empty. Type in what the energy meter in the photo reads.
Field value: 40 kWh
